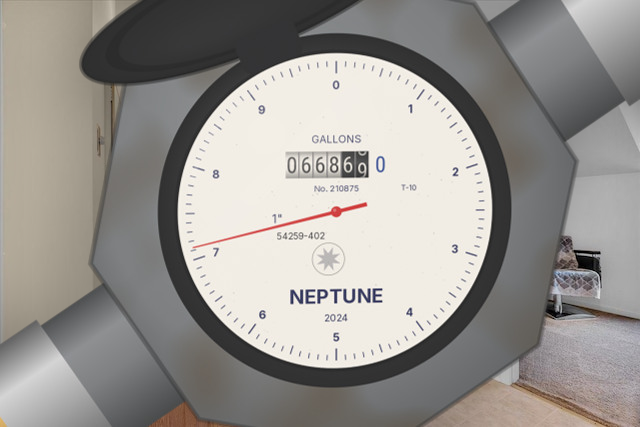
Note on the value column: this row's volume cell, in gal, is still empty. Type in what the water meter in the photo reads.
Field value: 668687.1 gal
